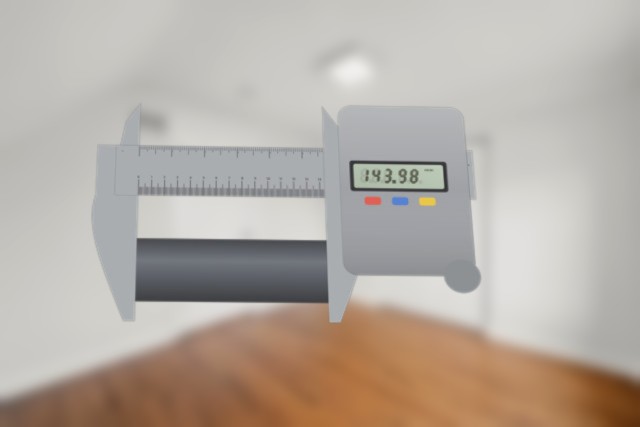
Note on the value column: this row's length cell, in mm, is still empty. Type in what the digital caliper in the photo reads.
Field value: 143.98 mm
